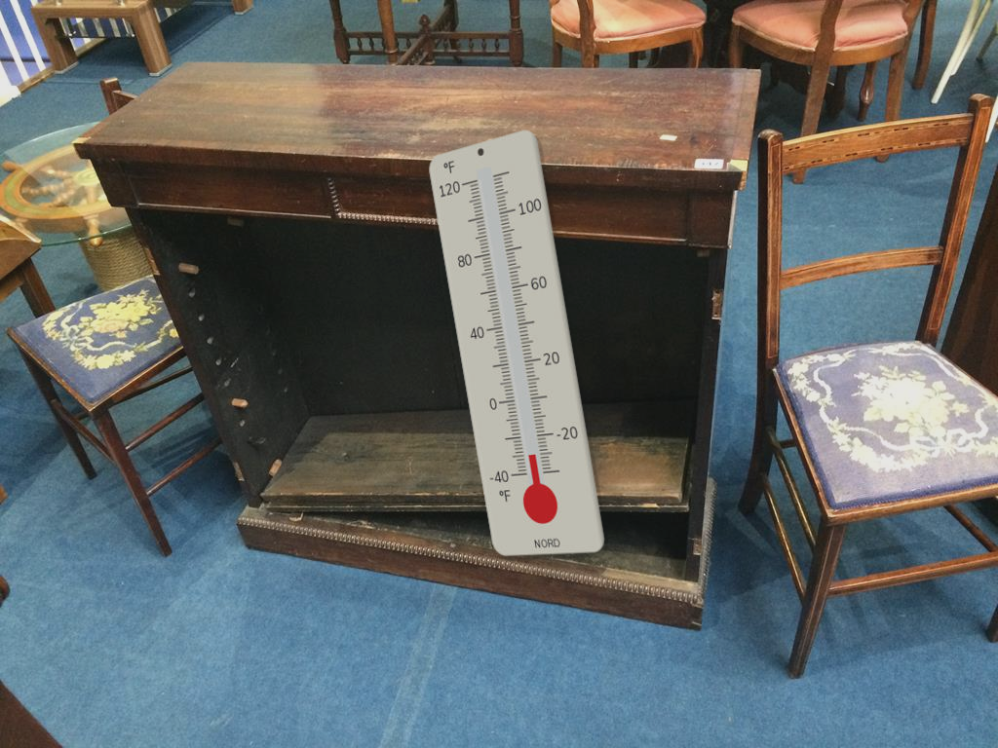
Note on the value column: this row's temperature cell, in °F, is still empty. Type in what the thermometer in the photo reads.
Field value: -30 °F
